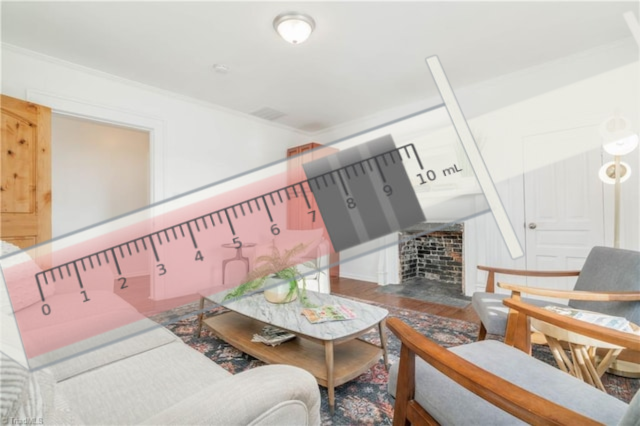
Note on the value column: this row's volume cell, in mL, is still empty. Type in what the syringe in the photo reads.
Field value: 7.2 mL
